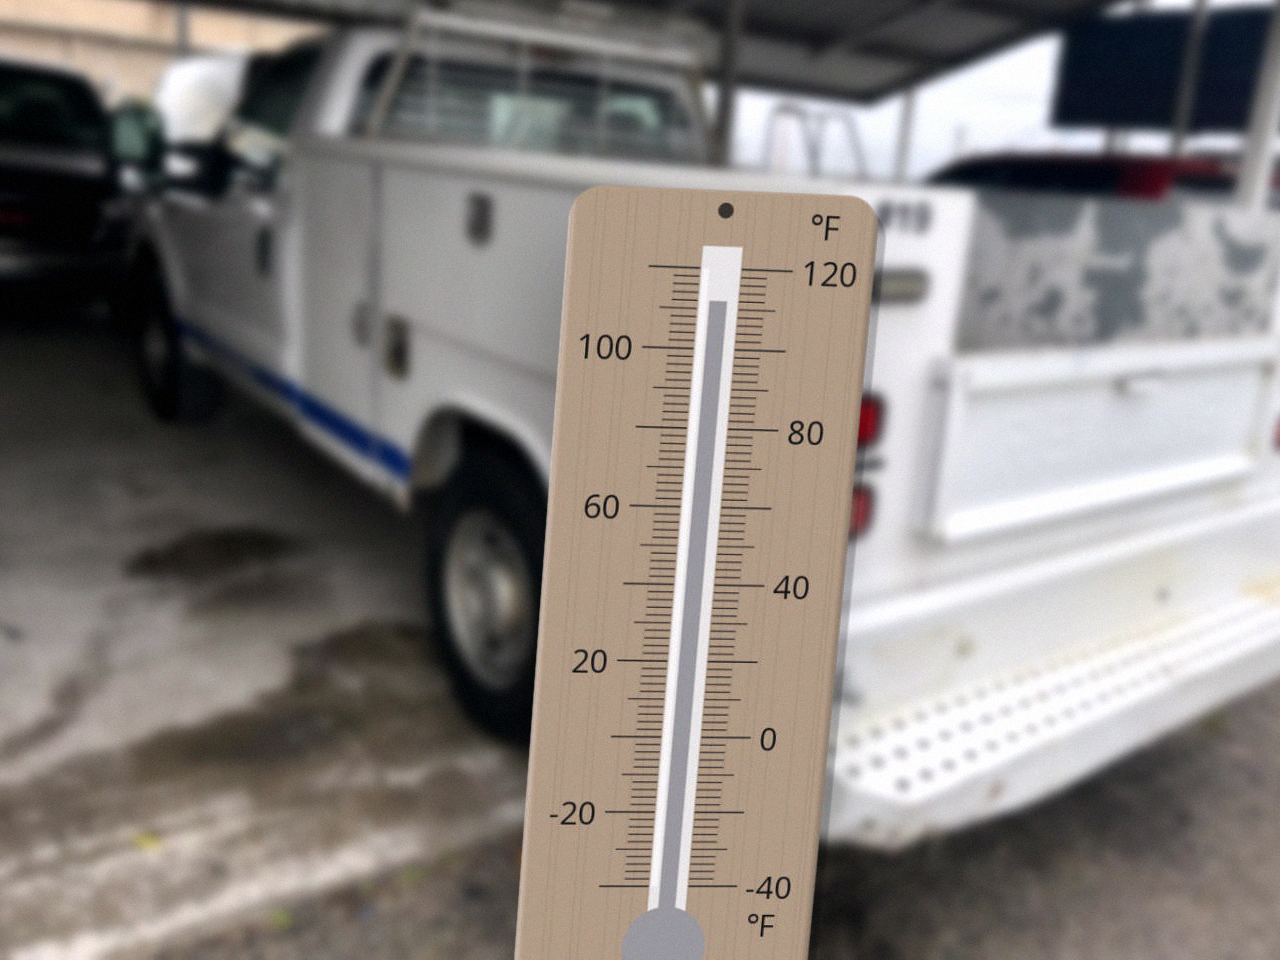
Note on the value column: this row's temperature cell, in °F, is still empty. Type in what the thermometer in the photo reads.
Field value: 112 °F
